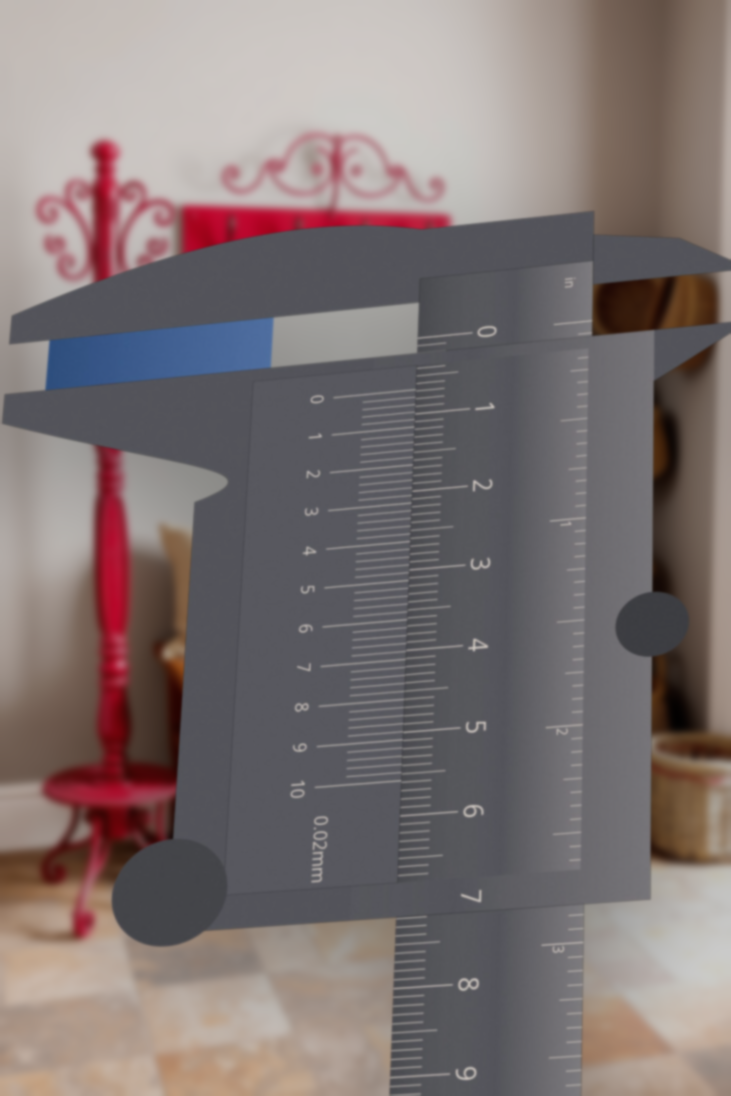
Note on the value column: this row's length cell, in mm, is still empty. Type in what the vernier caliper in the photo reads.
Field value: 6.8 mm
